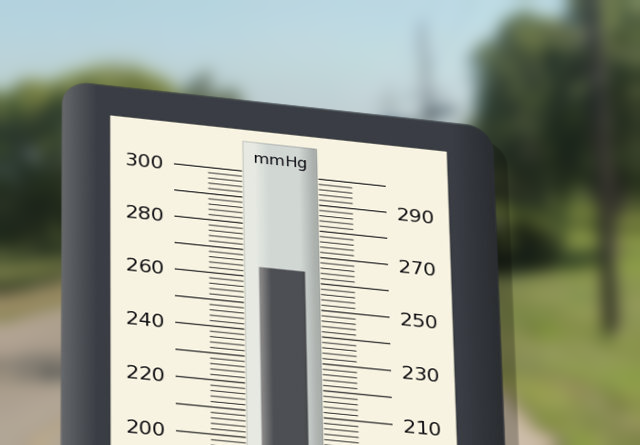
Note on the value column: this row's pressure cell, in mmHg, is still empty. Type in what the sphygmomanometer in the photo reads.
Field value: 264 mmHg
